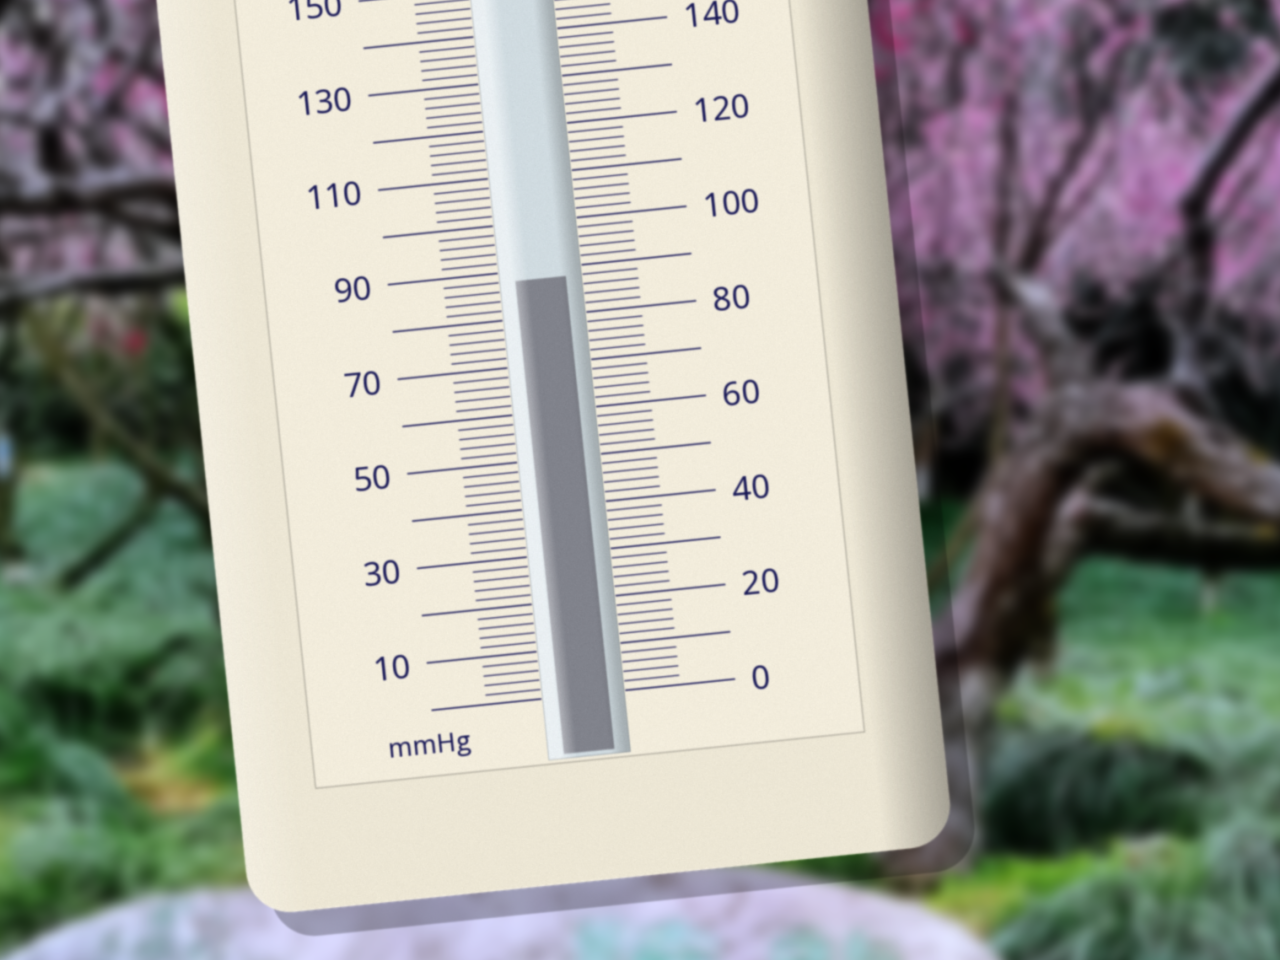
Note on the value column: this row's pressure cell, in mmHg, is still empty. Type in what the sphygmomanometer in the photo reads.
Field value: 88 mmHg
